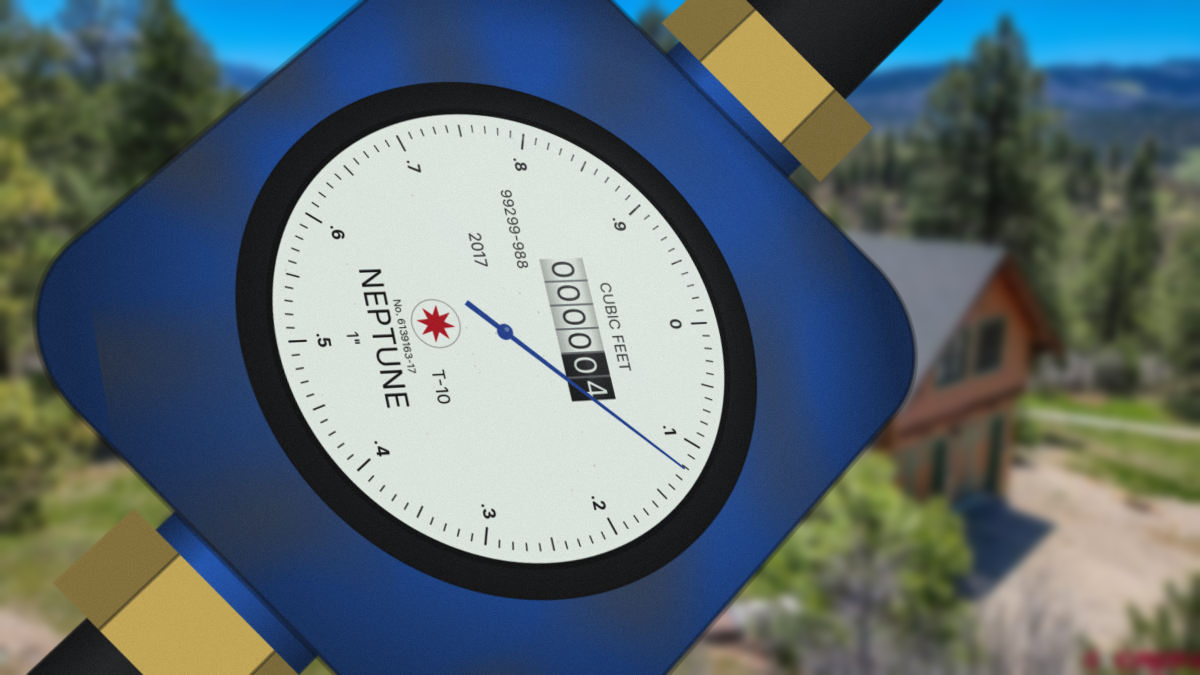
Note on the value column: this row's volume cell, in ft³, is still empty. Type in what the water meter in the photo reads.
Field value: 4.12 ft³
